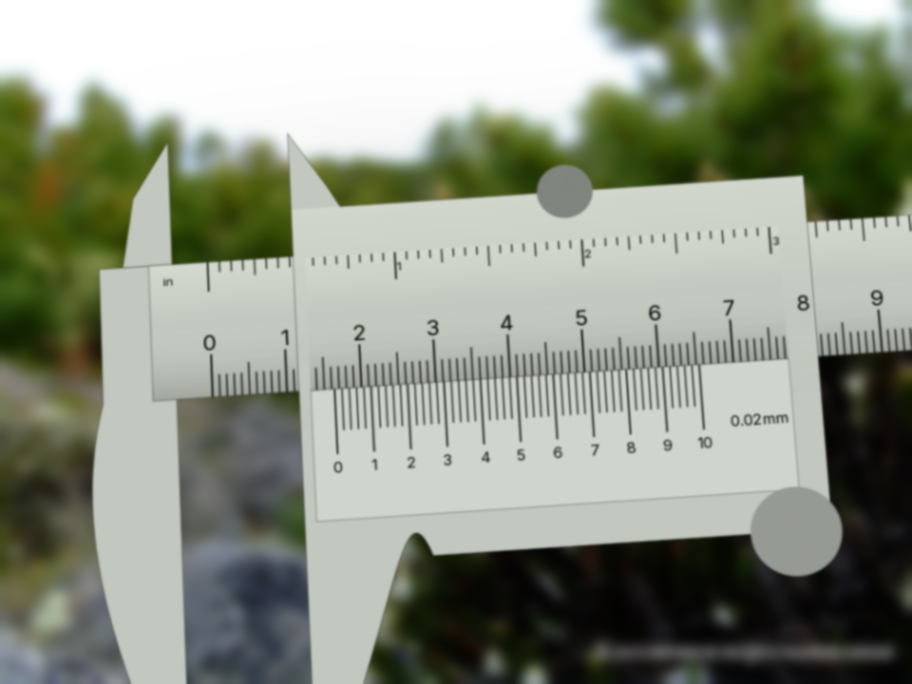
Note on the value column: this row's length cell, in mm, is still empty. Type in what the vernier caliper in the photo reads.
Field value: 16.4 mm
